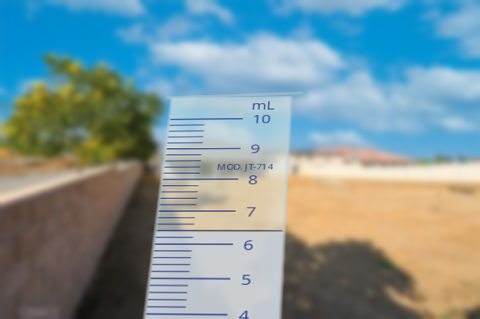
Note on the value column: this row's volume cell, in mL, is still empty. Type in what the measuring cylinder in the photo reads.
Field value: 6.4 mL
